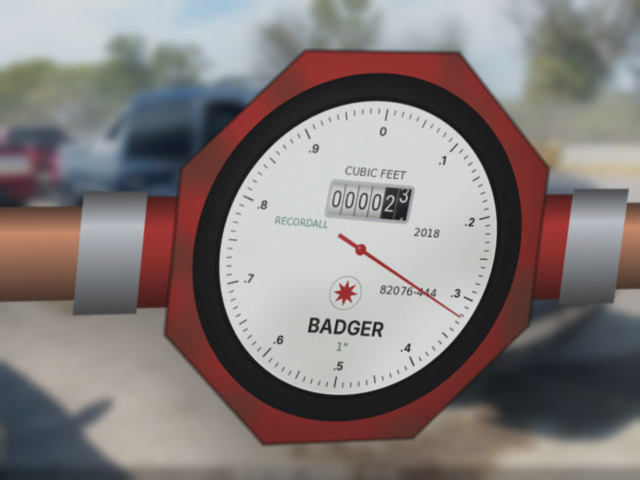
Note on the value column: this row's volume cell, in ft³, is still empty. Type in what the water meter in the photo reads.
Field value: 23.32 ft³
